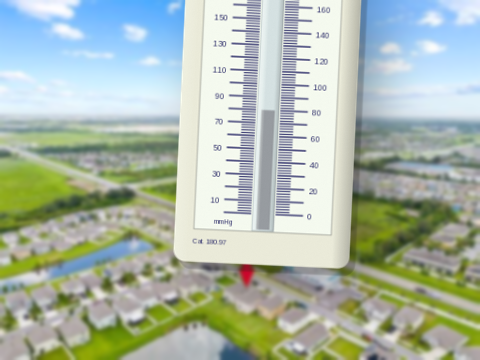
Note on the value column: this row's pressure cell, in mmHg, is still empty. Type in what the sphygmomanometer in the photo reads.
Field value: 80 mmHg
